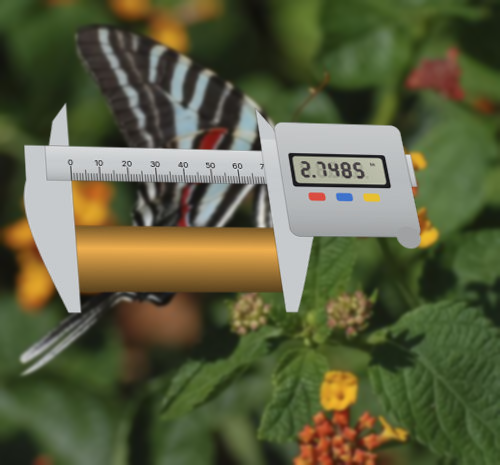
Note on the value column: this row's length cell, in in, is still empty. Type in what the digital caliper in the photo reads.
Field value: 2.7485 in
